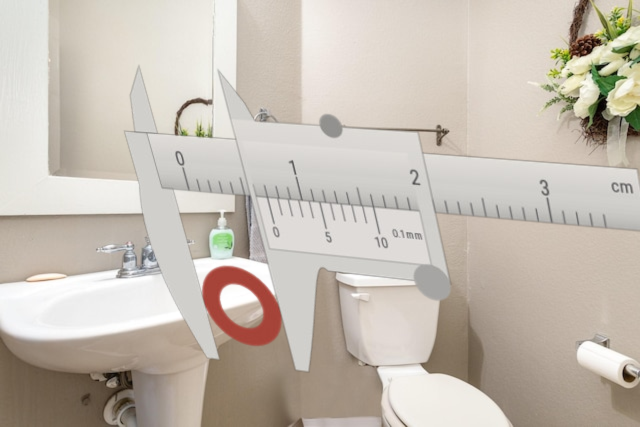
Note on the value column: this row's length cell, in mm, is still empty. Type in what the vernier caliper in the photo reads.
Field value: 7.0 mm
